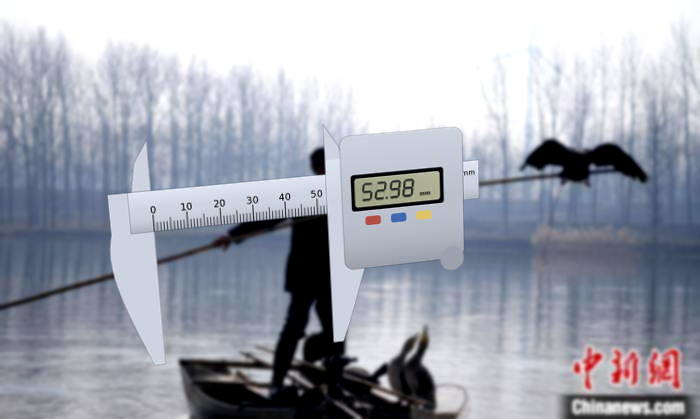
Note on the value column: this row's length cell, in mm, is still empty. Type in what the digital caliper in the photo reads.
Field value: 52.98 mm
